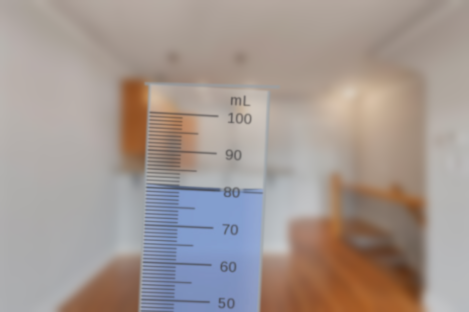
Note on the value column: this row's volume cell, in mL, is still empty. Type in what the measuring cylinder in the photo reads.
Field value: 80 mL
